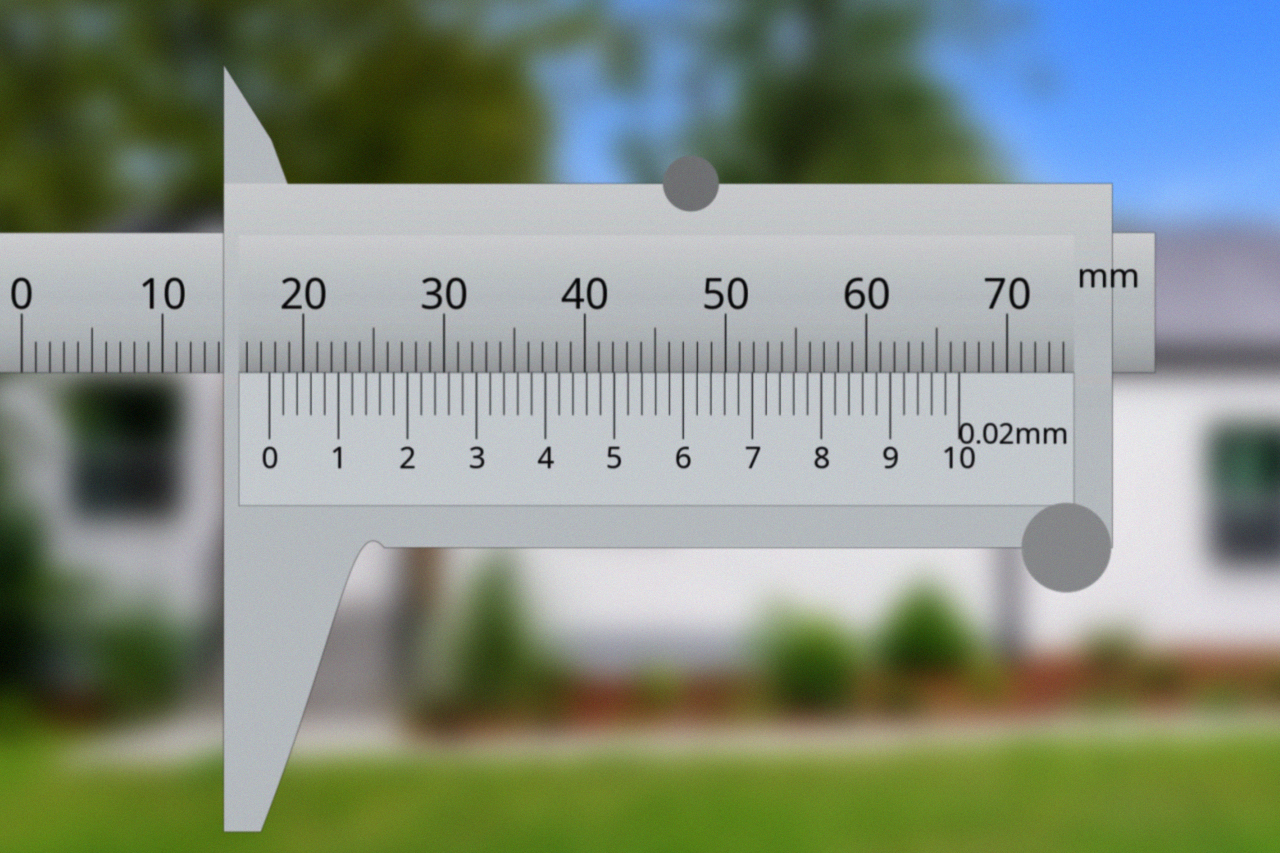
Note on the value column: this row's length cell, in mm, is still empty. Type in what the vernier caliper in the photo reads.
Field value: 17.6 mm
